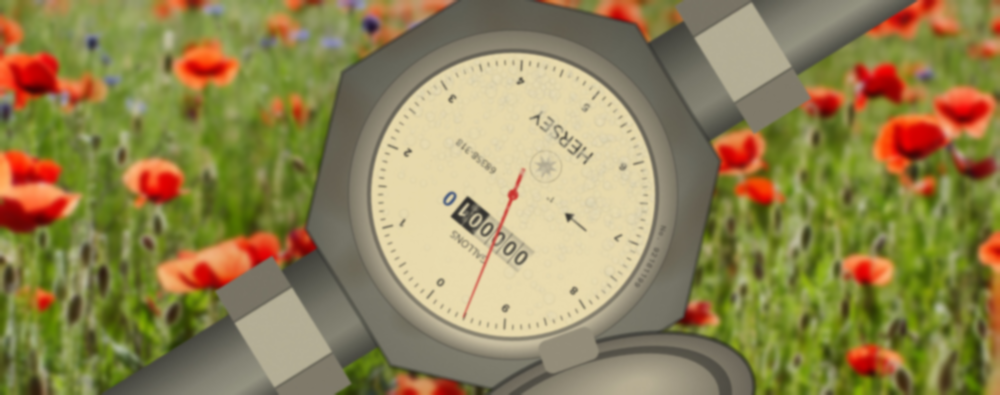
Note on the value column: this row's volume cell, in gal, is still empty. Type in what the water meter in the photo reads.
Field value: 9.5 gal
